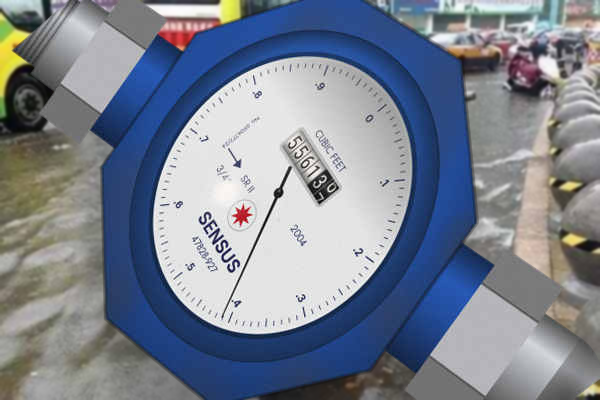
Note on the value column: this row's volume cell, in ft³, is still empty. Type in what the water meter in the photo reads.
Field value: 556136.41 ft³
